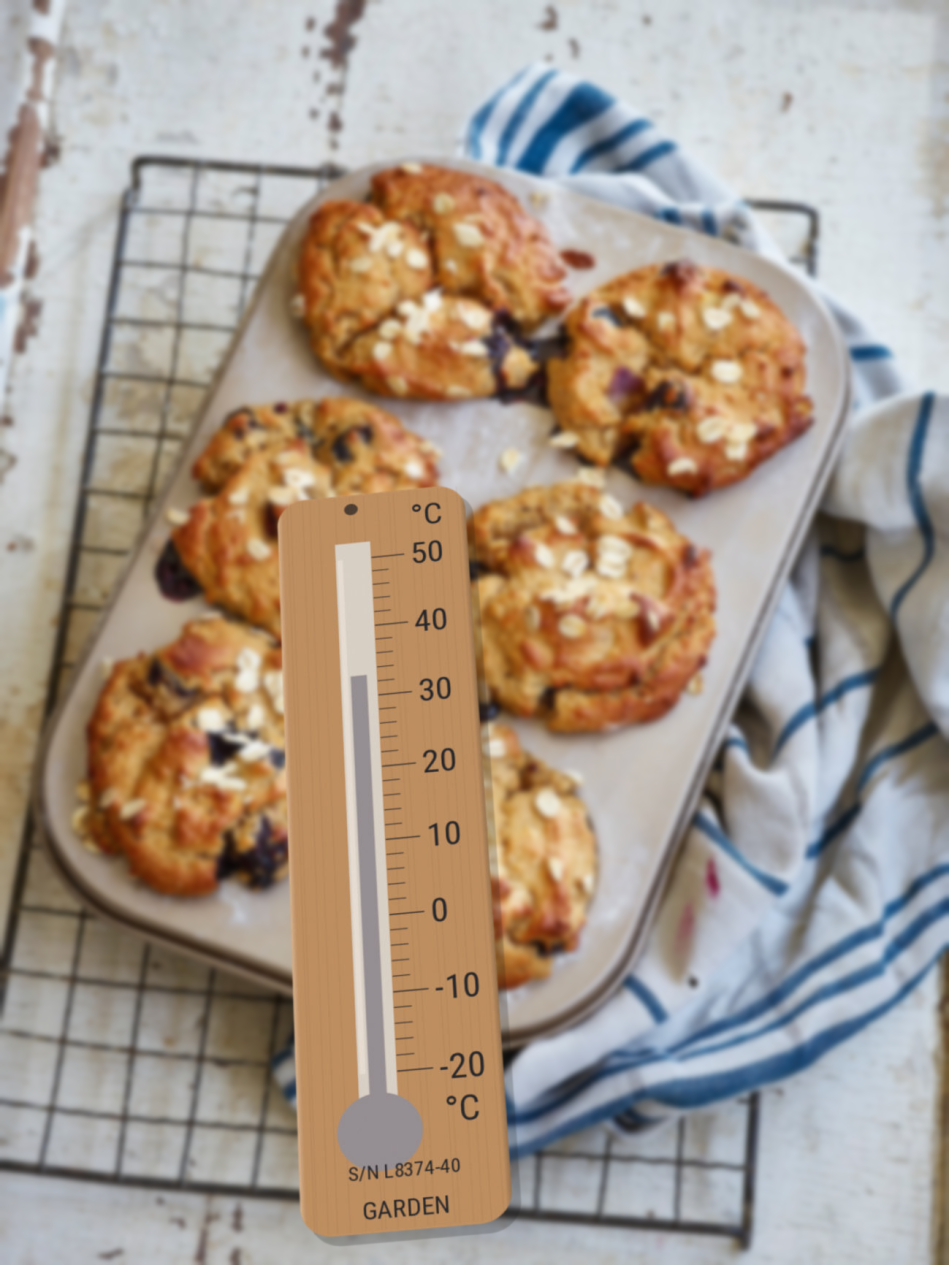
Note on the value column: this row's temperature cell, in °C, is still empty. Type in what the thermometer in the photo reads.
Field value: 33 °C
